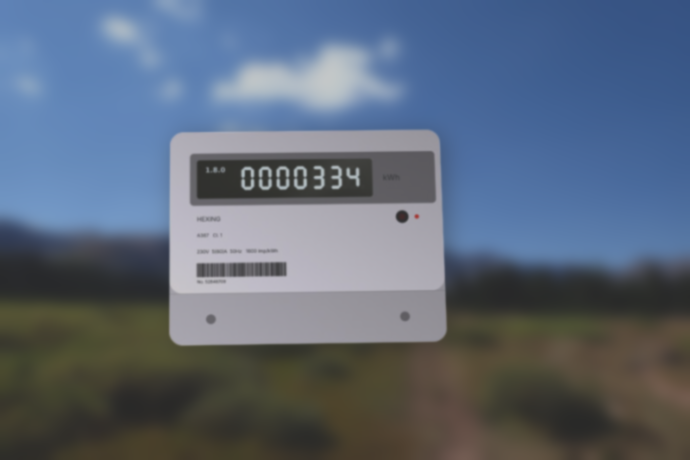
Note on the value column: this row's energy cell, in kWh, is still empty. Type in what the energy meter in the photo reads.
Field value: 334 kWh
